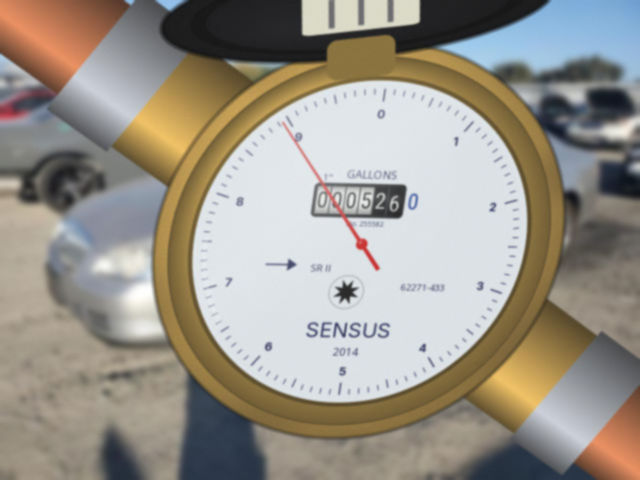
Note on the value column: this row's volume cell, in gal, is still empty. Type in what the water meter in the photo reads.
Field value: 5258.9 gal
